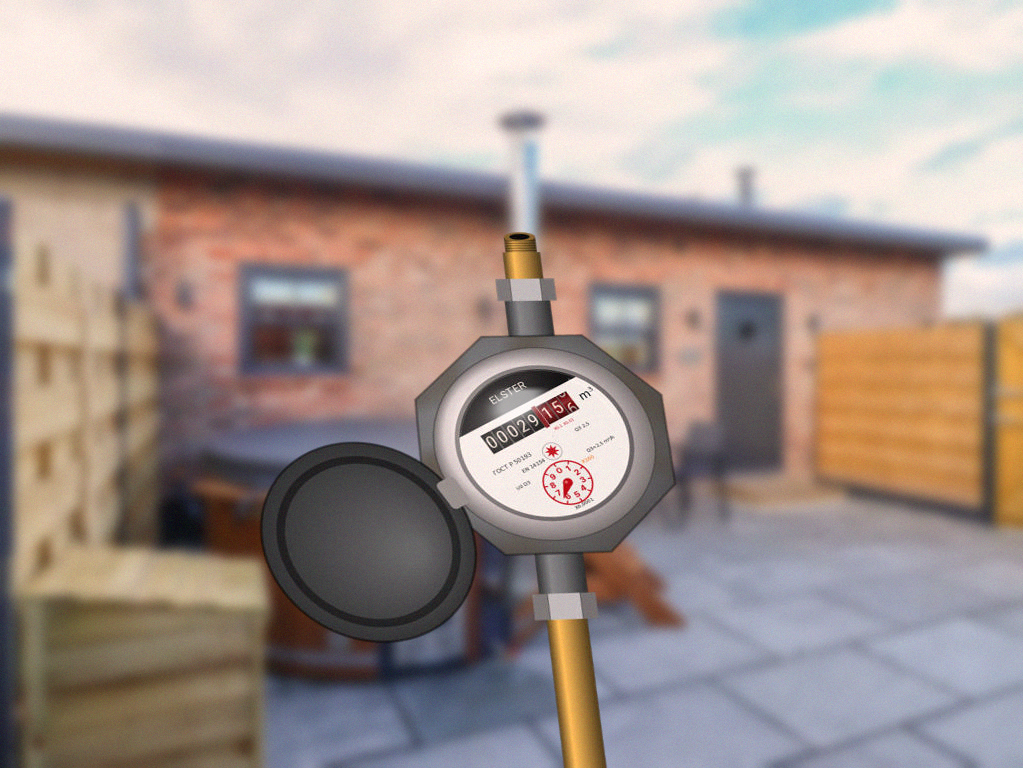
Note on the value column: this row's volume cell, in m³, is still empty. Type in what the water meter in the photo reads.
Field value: 29.1556 m³
